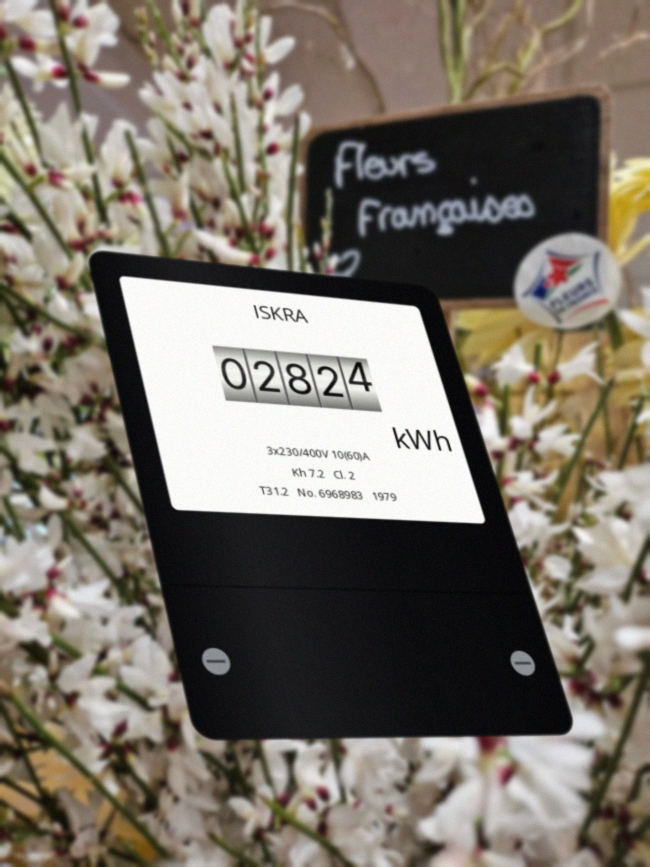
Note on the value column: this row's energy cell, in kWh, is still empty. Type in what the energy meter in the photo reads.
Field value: 2824 kWh
